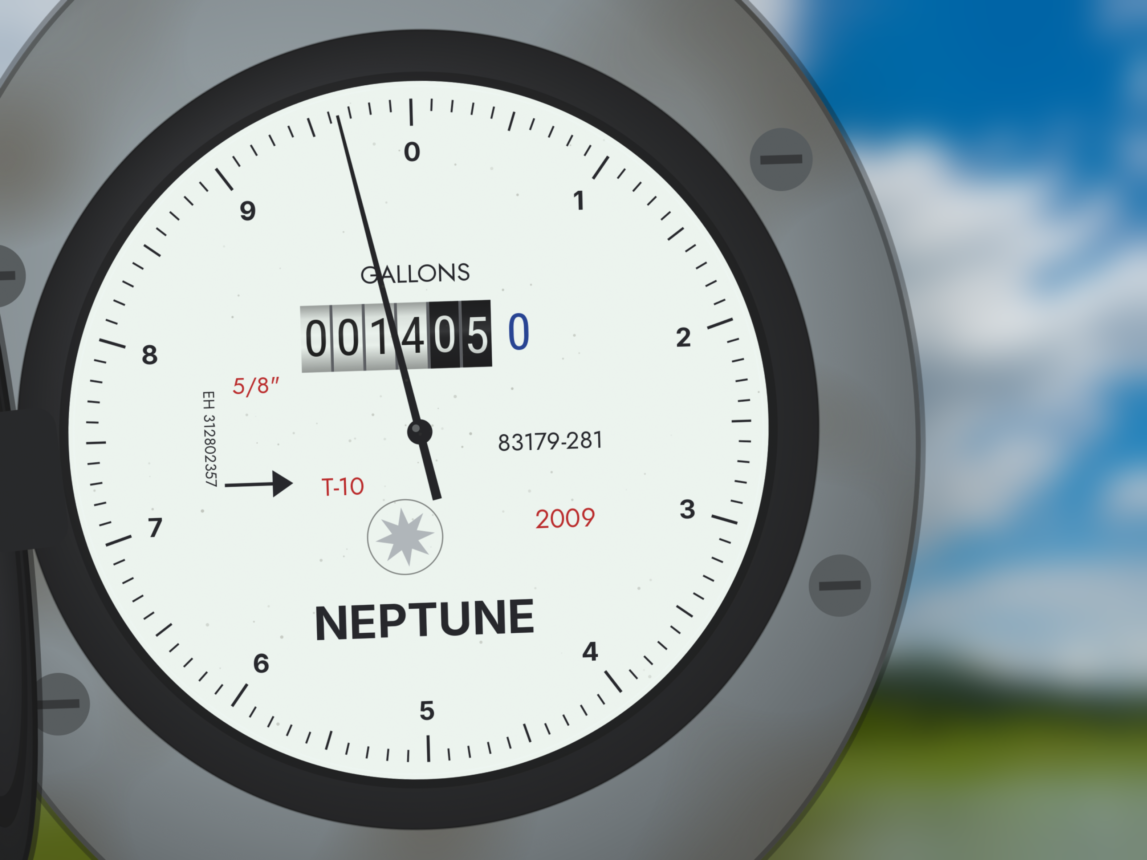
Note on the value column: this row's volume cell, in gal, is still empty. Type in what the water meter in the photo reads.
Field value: 14049.6 gal
